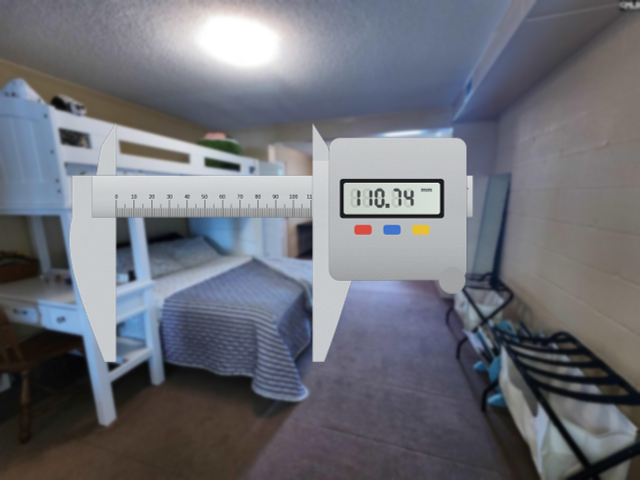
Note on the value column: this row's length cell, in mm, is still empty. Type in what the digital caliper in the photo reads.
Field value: 110.74 mm
